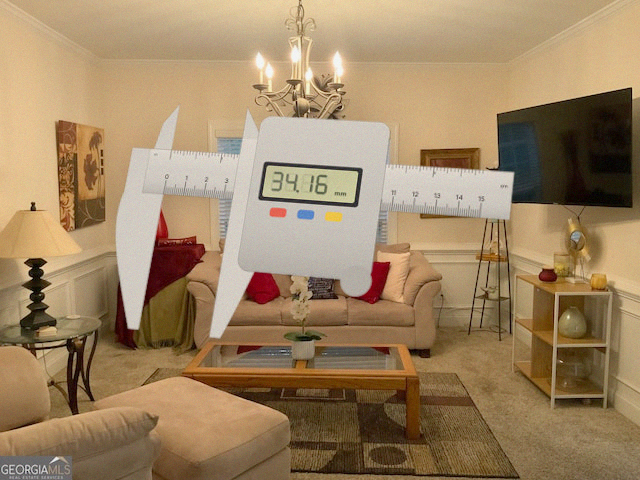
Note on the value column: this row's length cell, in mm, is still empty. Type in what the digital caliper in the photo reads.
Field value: 34.16 mm
